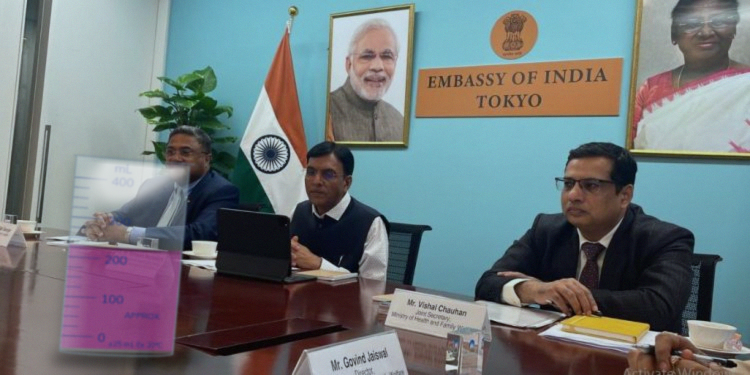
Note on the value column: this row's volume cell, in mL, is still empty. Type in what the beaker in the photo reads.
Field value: 225 mL
